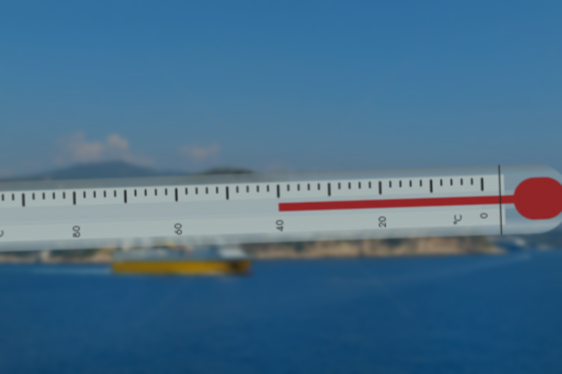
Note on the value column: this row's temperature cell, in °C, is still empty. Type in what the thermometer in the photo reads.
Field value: 40 °C
